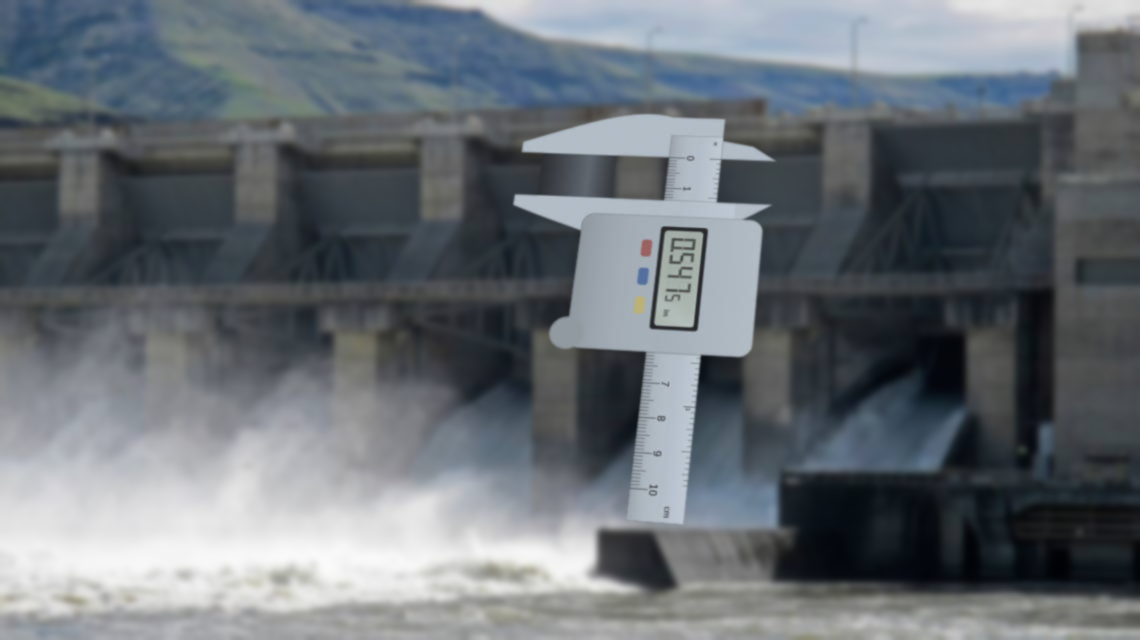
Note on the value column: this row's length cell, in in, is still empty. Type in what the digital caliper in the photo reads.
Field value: 0.5475 in
